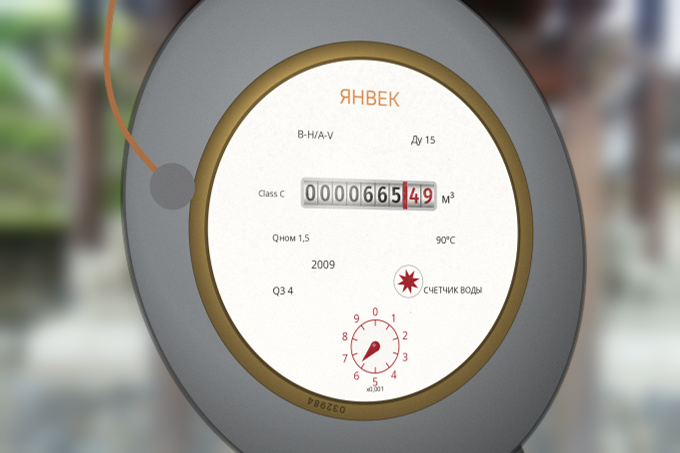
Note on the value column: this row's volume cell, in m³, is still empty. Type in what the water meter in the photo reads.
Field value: 665.496 m³
